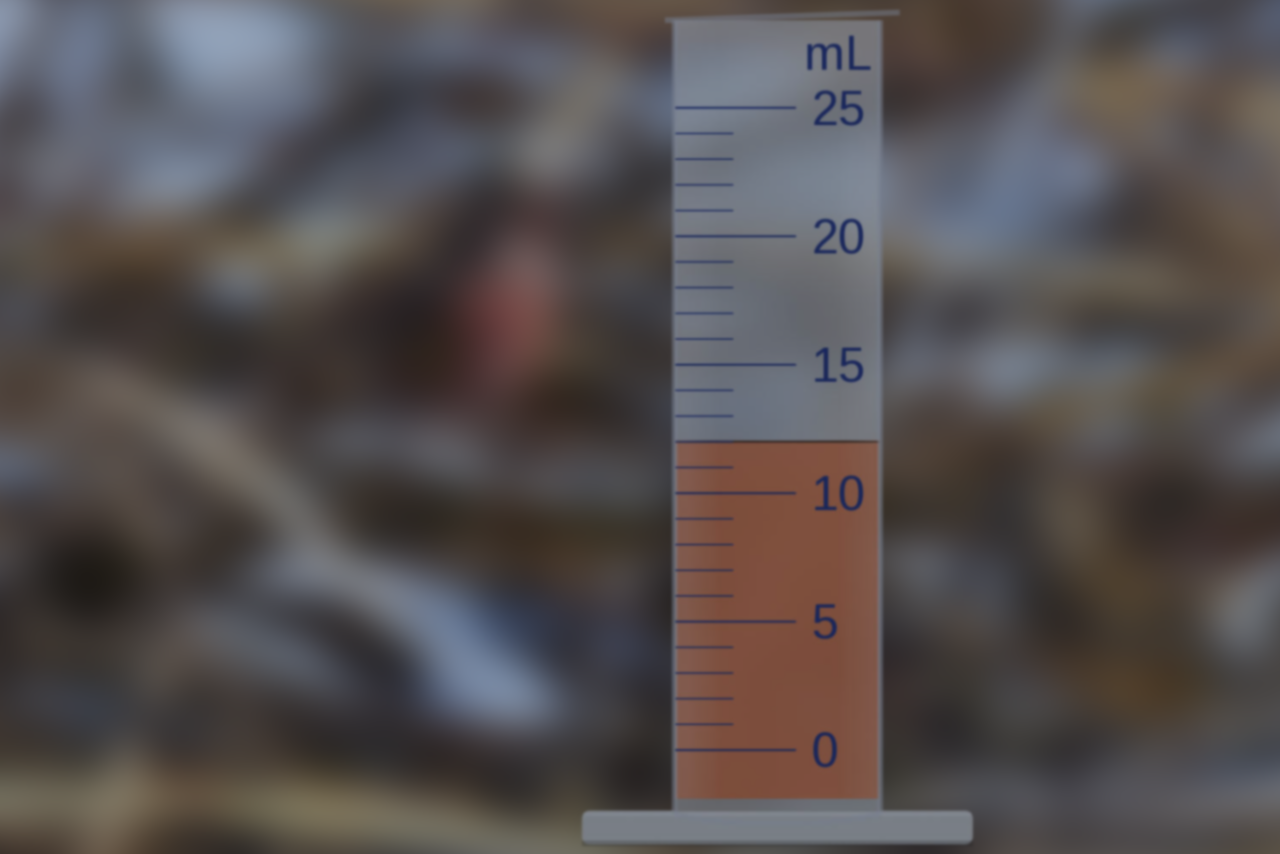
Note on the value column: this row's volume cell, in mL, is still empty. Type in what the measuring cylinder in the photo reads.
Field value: 12 mL
